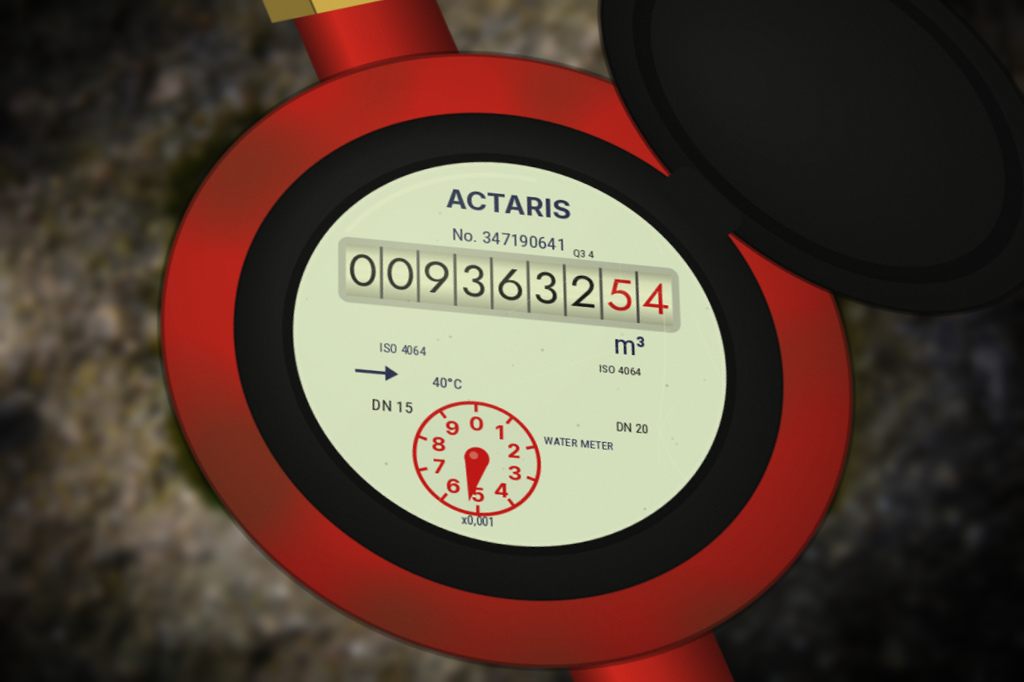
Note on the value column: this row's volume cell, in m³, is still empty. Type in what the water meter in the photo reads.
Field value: 93632.545 m³
